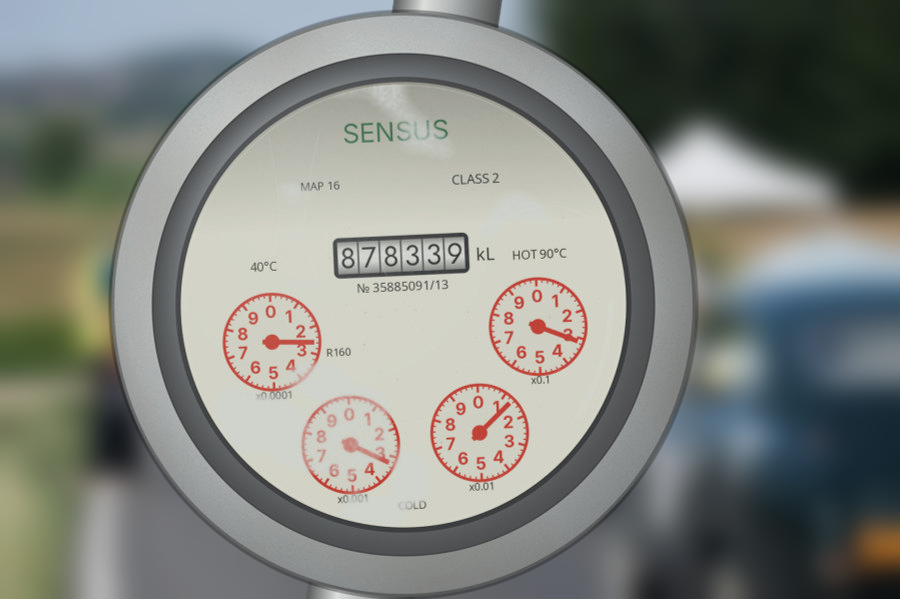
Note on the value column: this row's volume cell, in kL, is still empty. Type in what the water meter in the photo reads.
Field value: 878339.3132 kL
